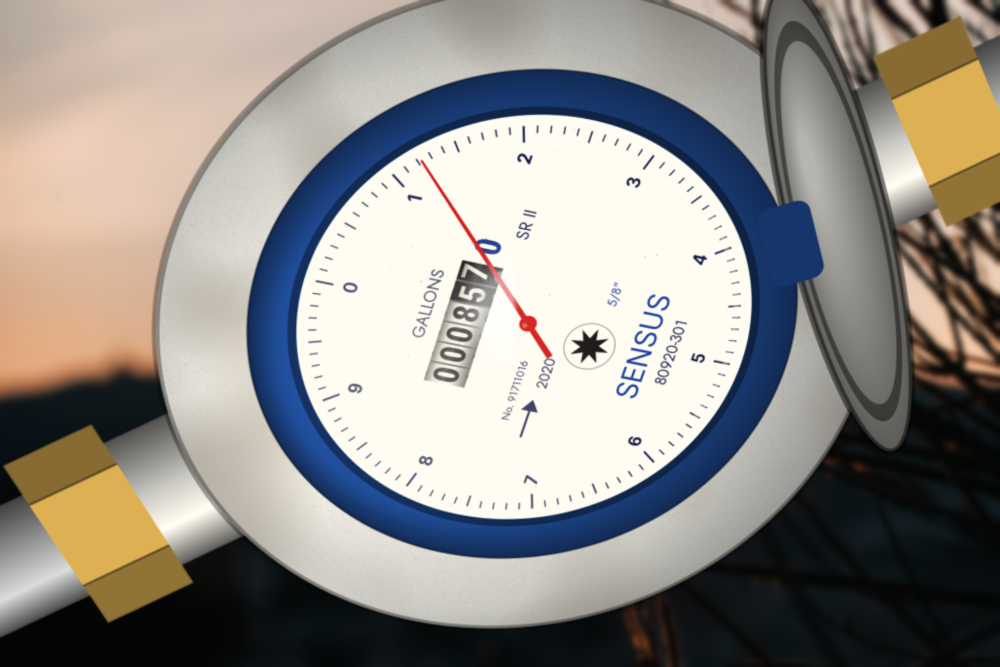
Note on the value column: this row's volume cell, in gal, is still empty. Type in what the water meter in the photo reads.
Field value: 8571.2 gal
